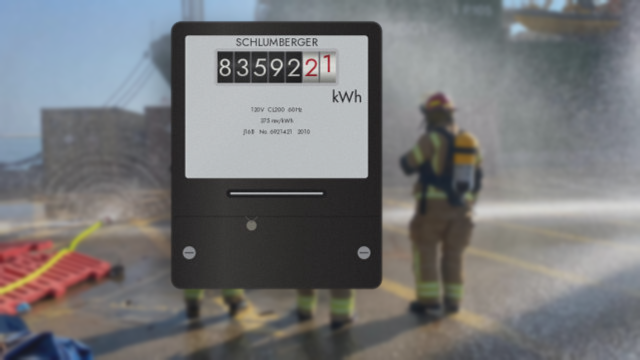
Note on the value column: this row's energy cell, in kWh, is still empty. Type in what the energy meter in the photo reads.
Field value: 83592.21 kWh
